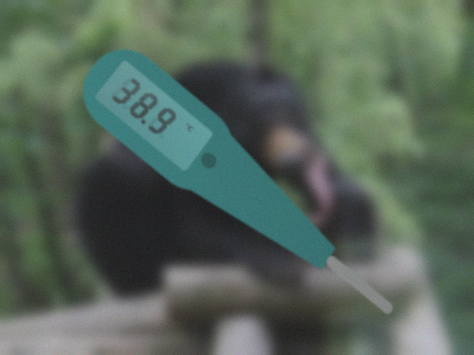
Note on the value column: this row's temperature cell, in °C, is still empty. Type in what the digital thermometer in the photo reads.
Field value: 38.9 °C
